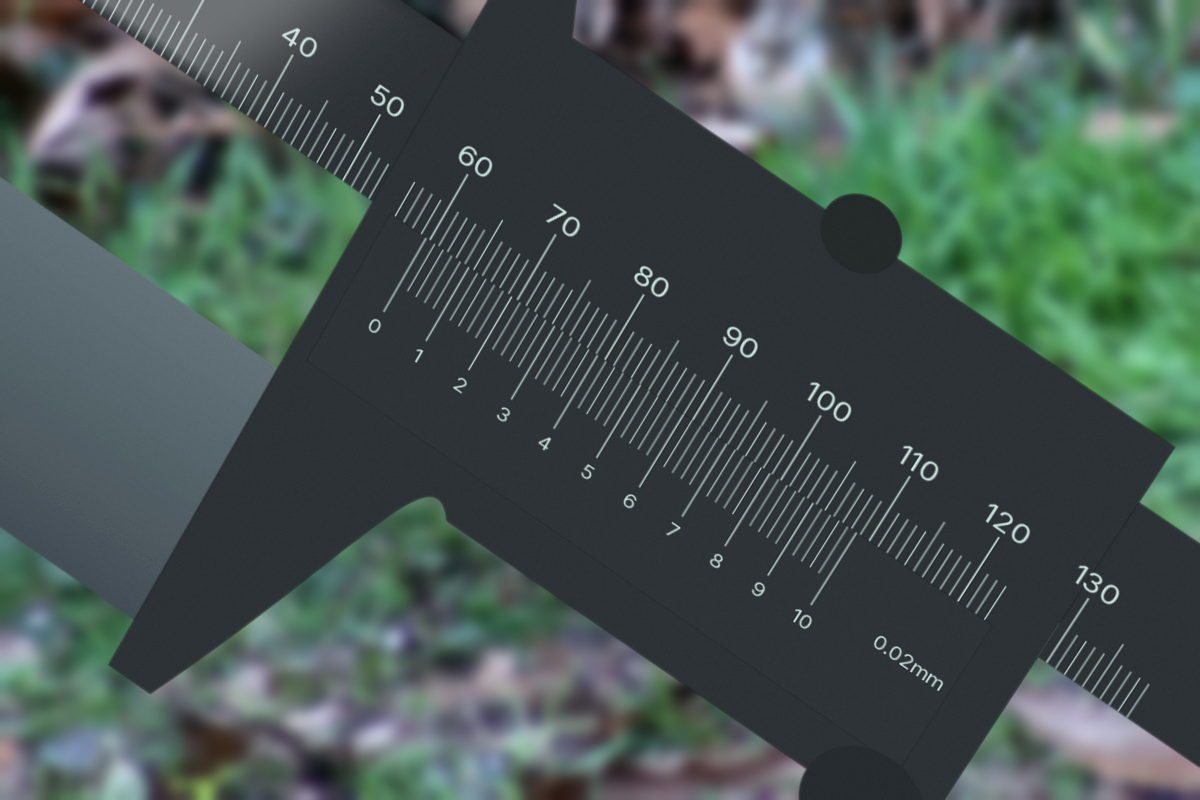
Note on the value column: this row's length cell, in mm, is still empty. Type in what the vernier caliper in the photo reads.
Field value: 59.6 mm
